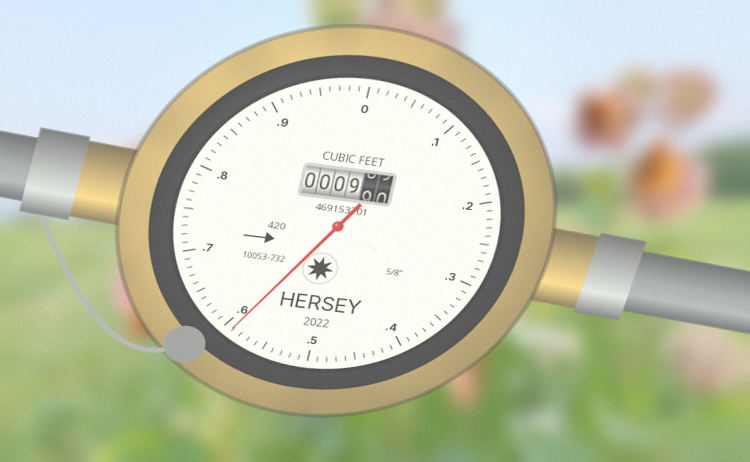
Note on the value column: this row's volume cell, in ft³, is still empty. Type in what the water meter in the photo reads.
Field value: 989.59 ft³
